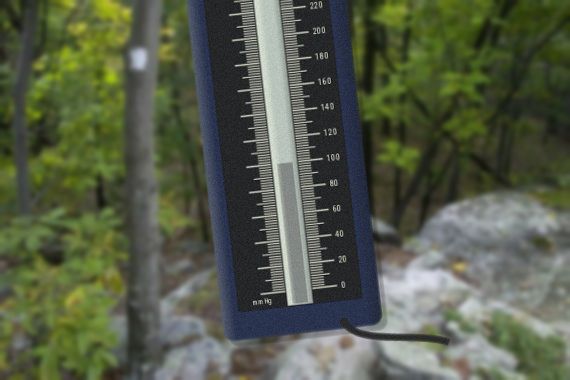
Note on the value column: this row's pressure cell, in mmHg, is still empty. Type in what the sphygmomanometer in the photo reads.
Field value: 100 mmHg
